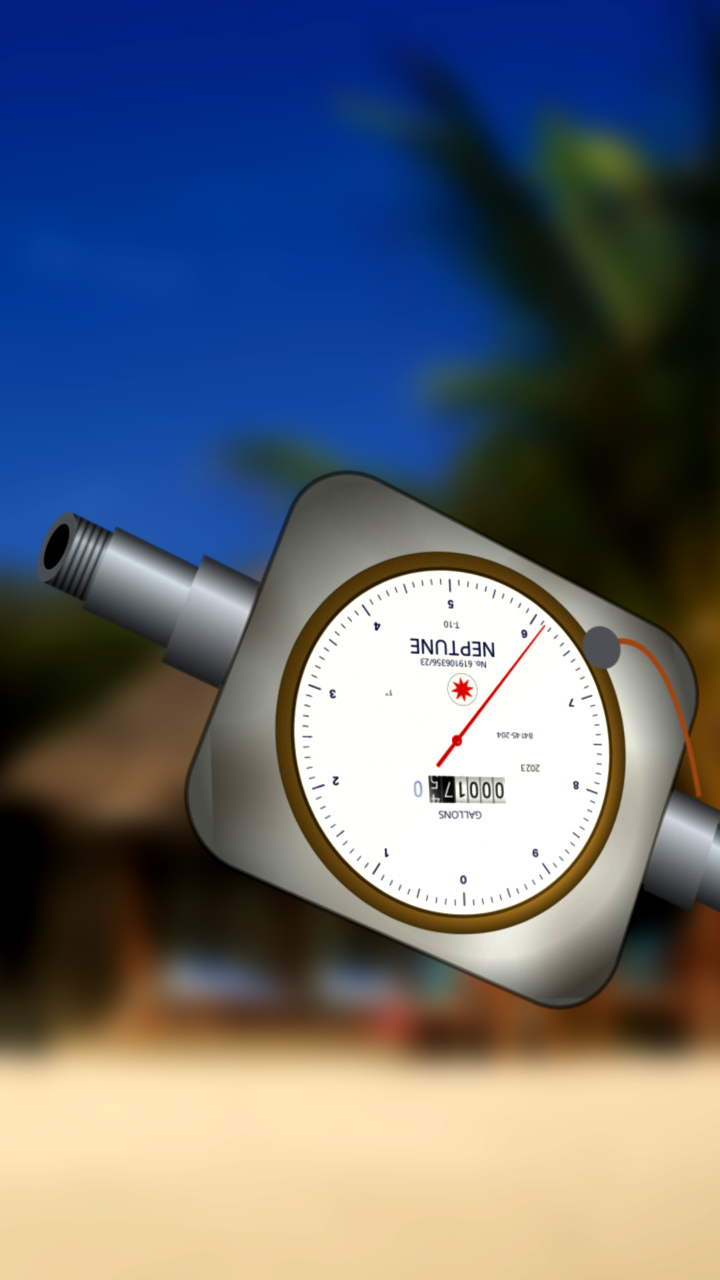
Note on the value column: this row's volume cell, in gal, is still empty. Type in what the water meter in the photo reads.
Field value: 1746.1 gal
